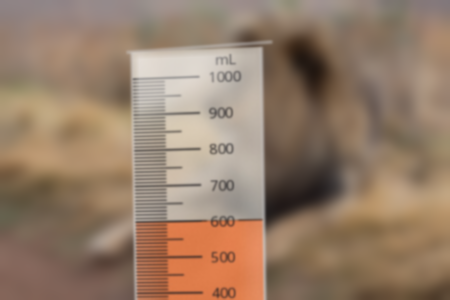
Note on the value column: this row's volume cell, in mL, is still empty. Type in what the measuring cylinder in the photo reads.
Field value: 600 mL
